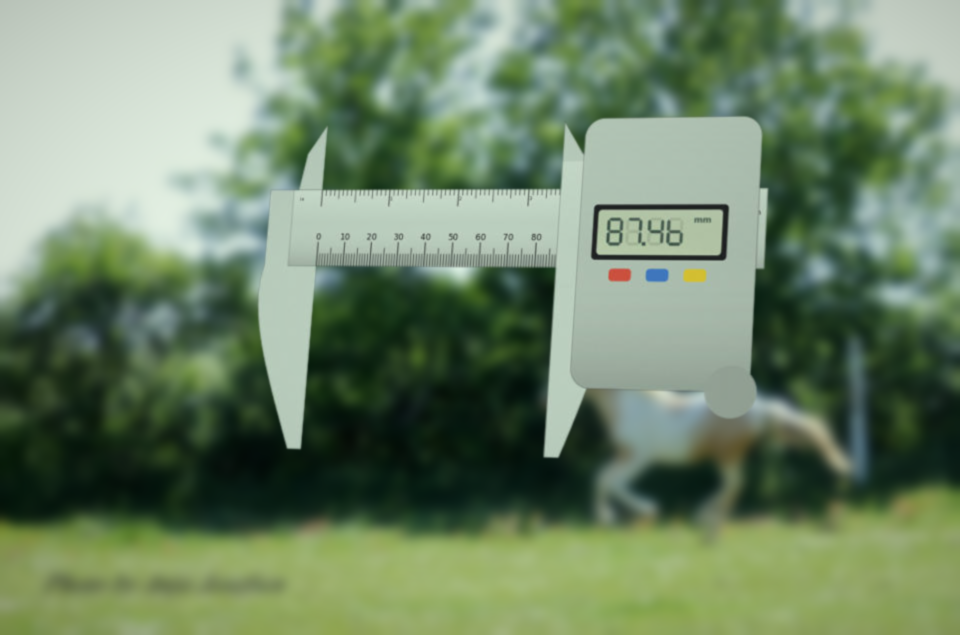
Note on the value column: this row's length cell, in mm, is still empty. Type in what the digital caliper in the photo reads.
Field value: 87.46 mm
